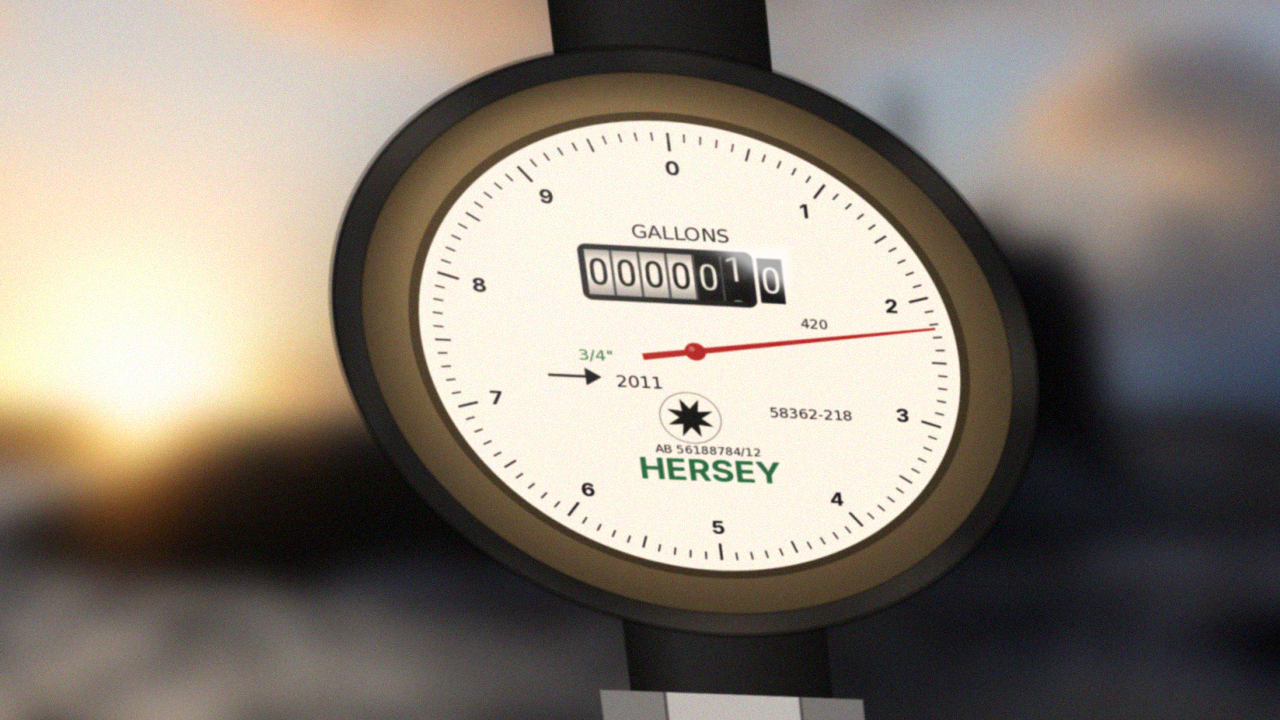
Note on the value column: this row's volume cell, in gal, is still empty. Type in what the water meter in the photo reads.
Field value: 12.2 gal
